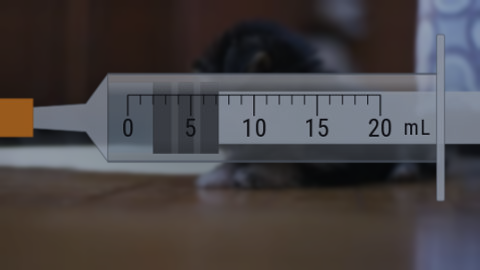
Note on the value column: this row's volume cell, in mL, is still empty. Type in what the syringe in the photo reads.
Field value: 2 mL
